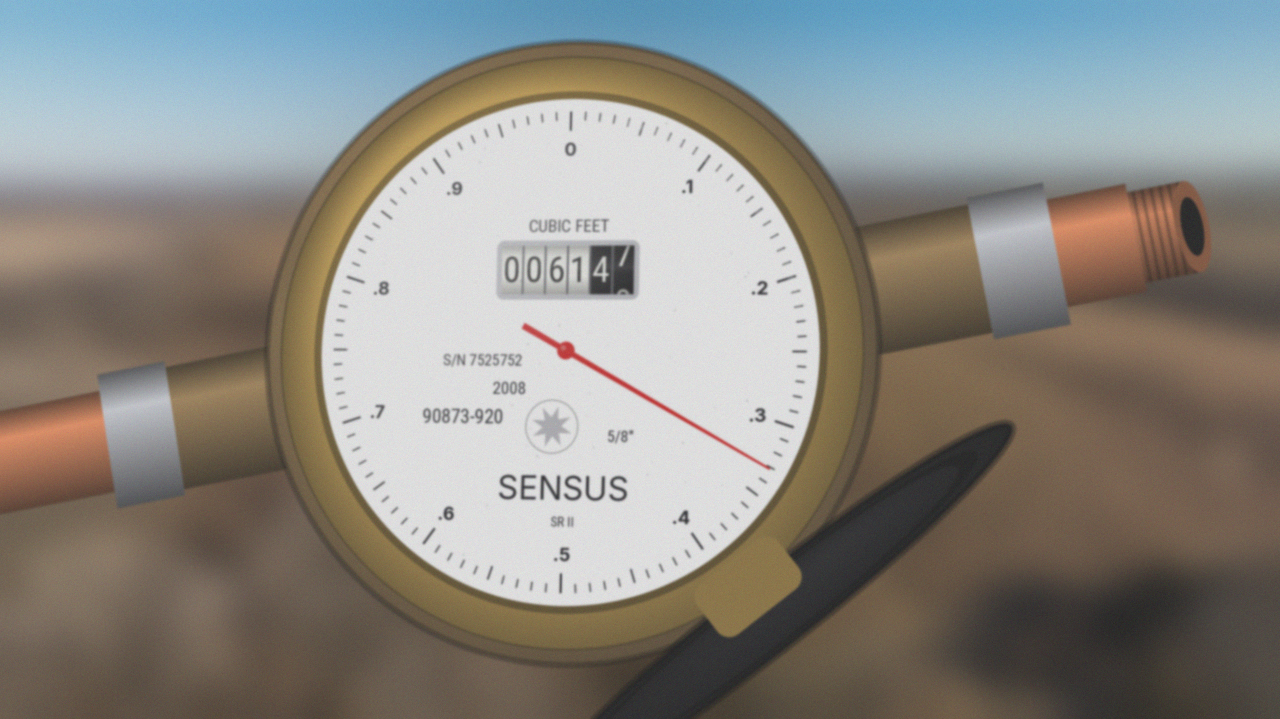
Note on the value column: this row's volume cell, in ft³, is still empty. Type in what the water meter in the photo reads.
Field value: 6147.33 ft³
